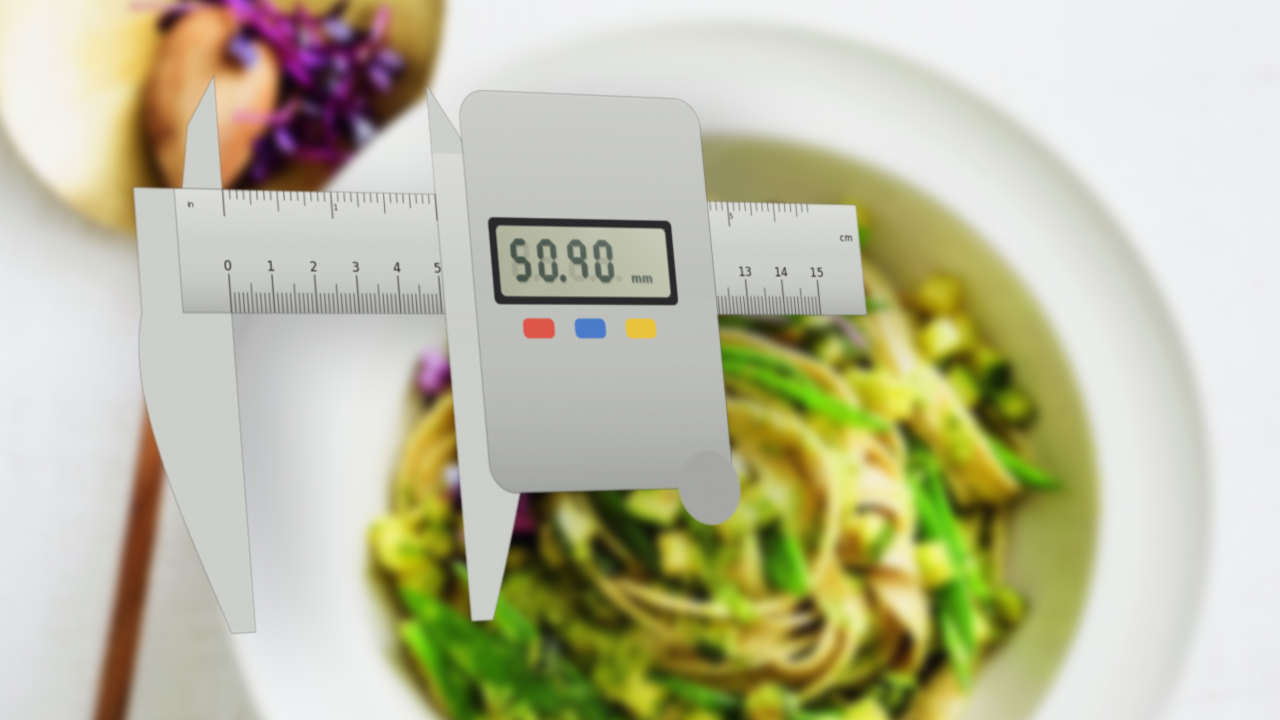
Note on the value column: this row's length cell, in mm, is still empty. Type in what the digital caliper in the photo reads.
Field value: 50.90 mm
